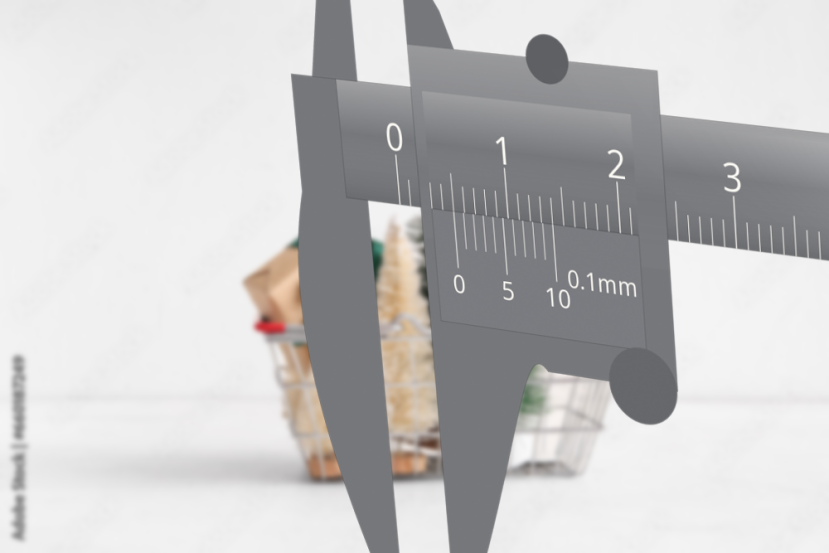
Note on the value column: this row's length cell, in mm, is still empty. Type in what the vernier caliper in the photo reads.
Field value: 5.0 mm
